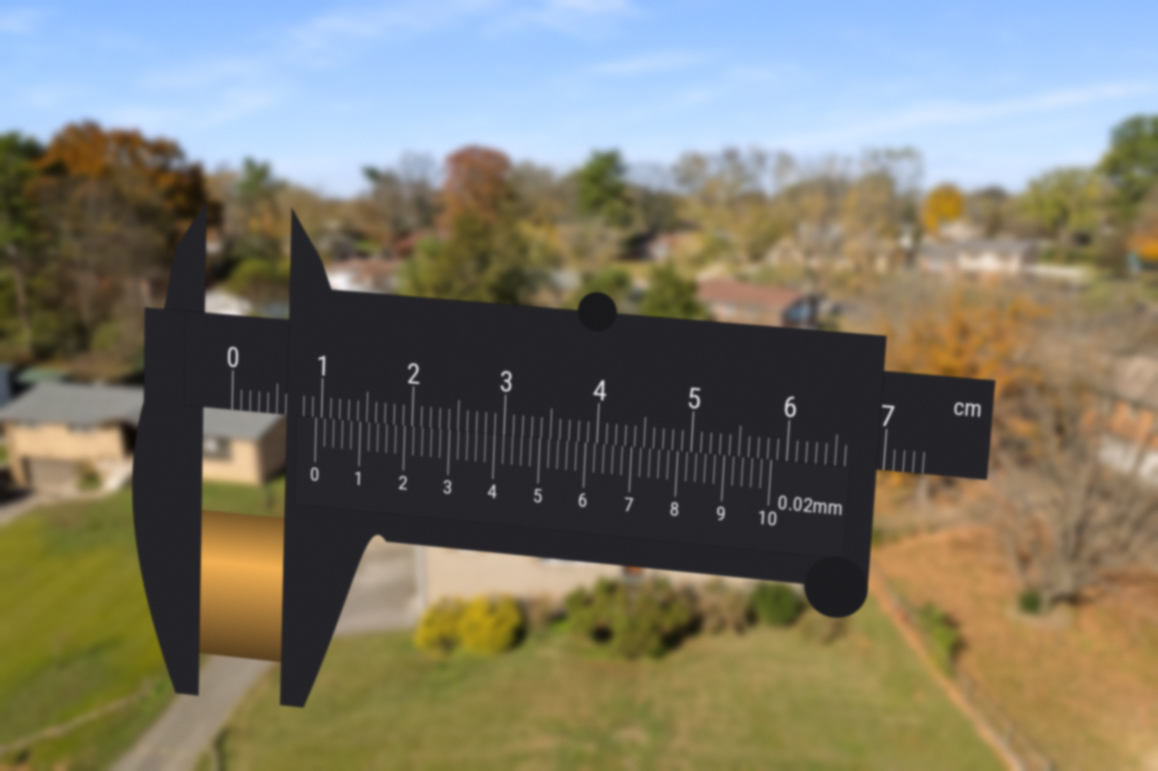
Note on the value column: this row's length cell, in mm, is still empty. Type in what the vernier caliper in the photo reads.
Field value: 9.4 mm
